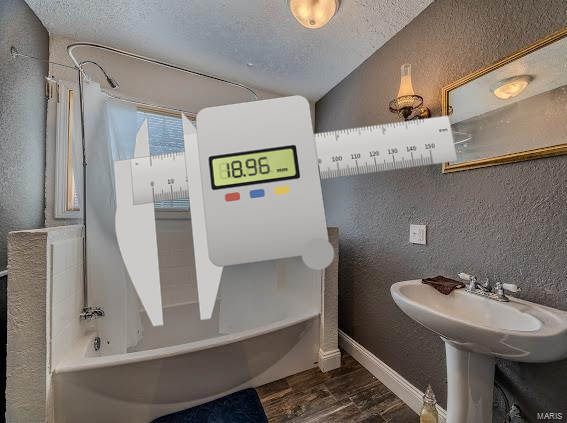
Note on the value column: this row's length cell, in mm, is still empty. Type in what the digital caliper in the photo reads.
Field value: 18.96 mm
